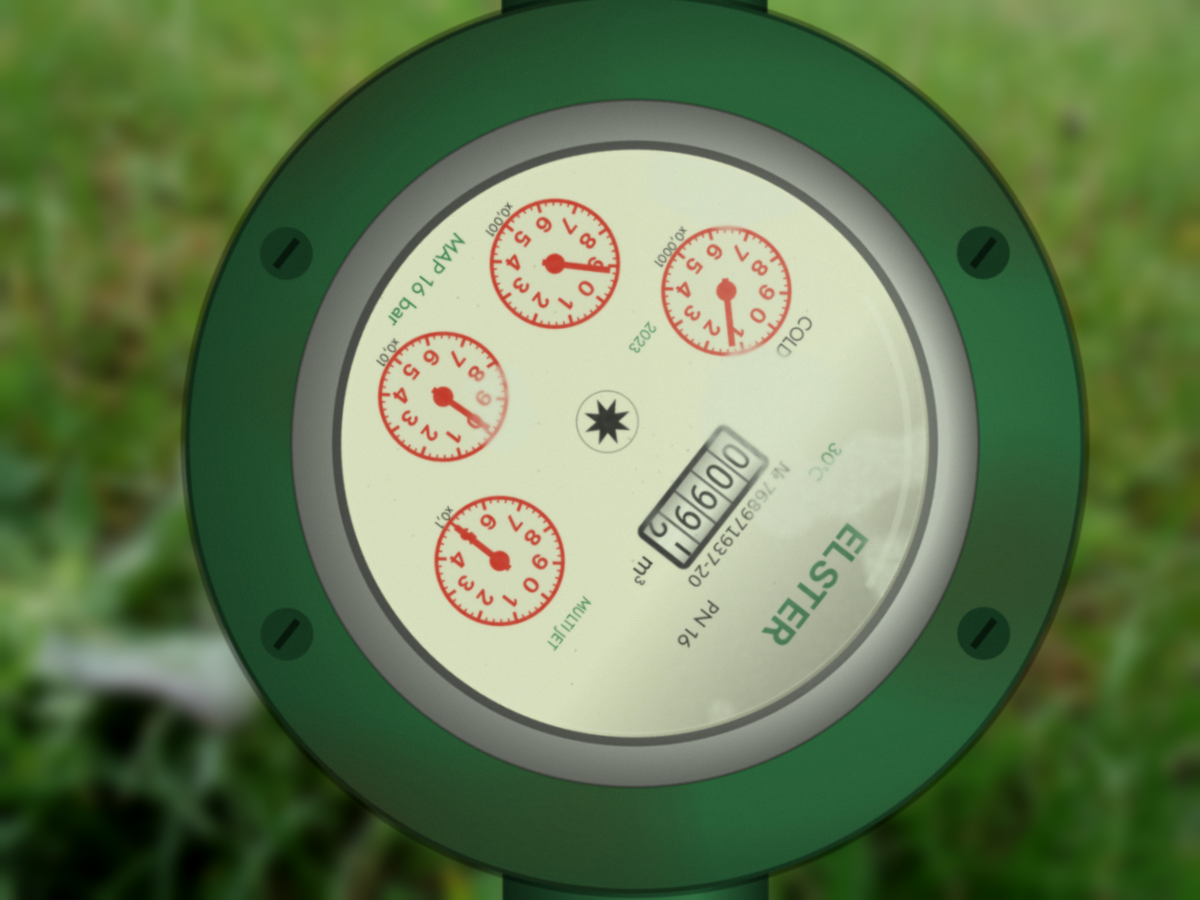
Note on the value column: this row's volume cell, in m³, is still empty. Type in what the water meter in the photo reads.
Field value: 991.4991 m³
